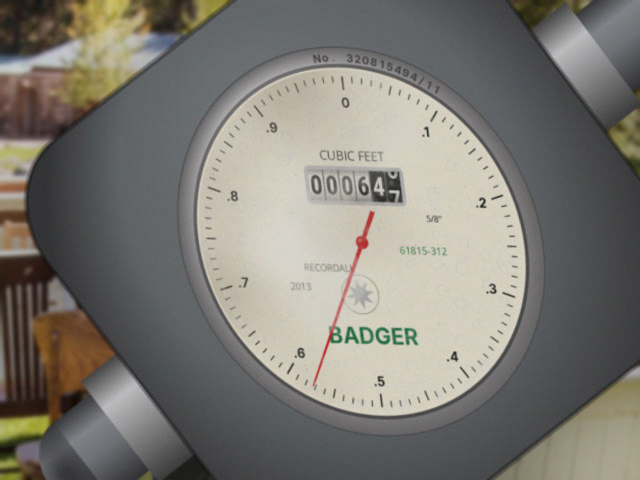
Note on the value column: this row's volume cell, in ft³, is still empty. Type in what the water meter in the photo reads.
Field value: 646.57 ft³
